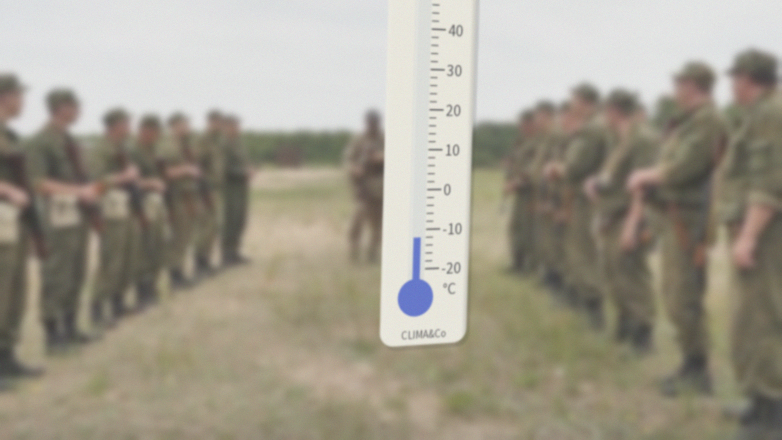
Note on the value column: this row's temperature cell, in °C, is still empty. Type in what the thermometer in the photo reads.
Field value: -12 °C
